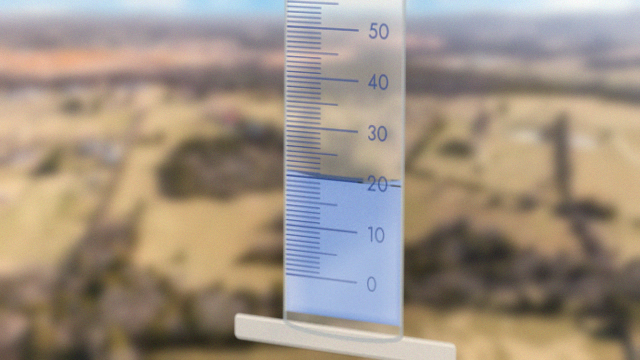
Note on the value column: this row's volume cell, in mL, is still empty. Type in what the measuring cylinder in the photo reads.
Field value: 20 mL
